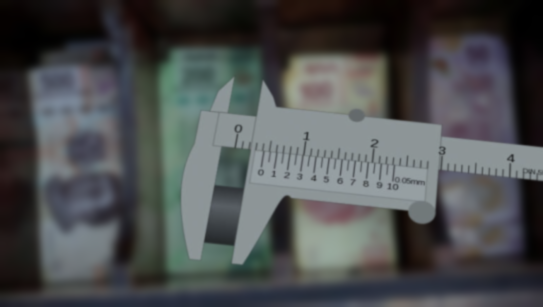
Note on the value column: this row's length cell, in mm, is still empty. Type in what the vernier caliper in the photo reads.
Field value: 4.2 mm
